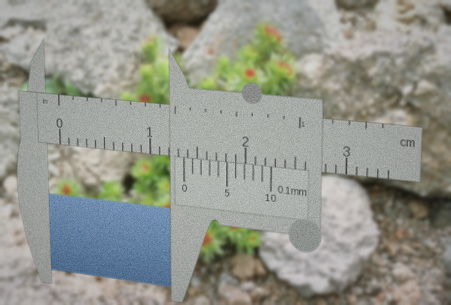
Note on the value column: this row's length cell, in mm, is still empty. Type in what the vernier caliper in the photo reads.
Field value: 13.6 mm
